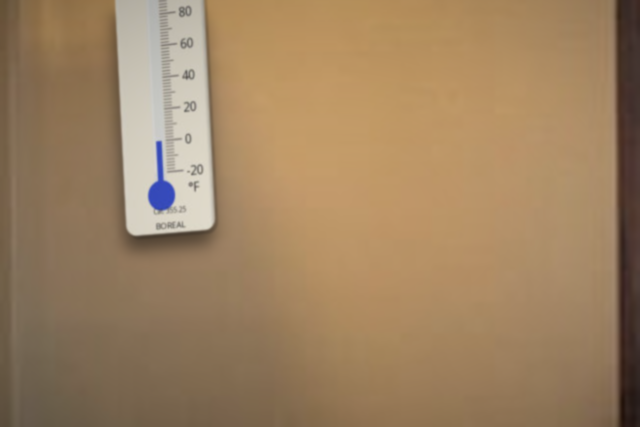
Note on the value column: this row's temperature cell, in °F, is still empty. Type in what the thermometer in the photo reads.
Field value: 0 °F
